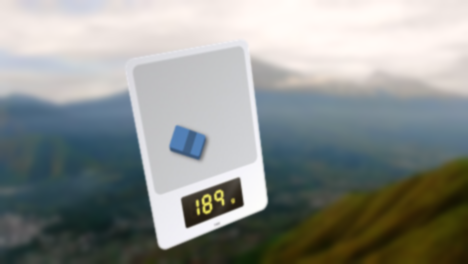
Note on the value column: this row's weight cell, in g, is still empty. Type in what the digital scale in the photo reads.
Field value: 189 g
